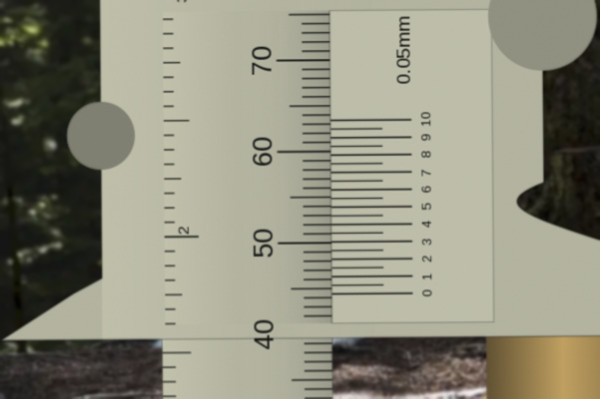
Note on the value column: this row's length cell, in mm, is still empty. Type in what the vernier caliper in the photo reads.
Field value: 44.4 mm
